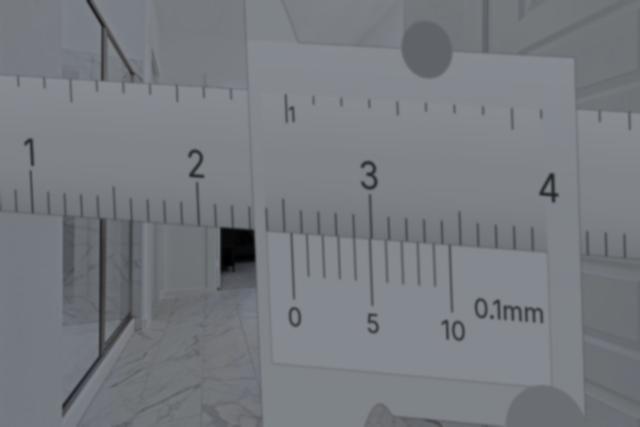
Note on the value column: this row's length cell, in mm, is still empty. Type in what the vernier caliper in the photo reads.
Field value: 25.4 mm
